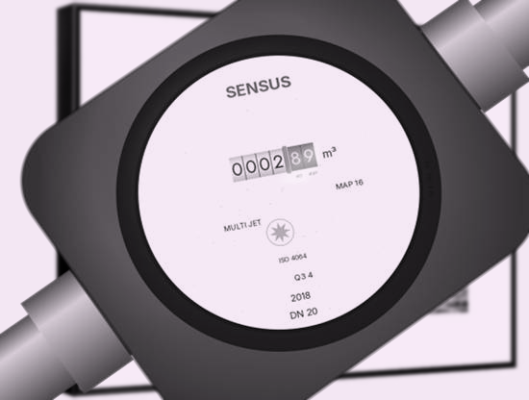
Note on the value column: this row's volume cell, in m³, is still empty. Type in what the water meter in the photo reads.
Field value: 2.89 m³
